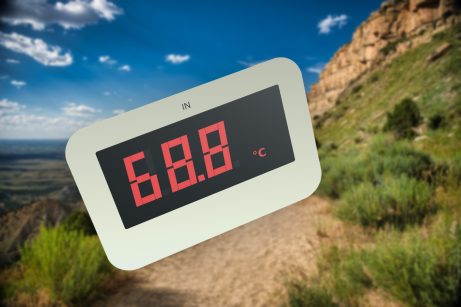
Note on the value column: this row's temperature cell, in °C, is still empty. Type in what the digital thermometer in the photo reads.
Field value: 68.8 °C
